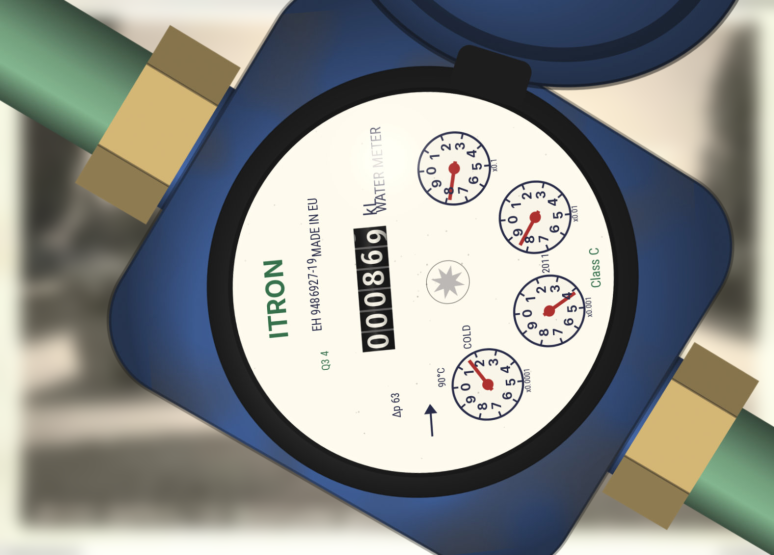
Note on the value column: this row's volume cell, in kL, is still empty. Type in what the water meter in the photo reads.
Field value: 868.7841 kL
